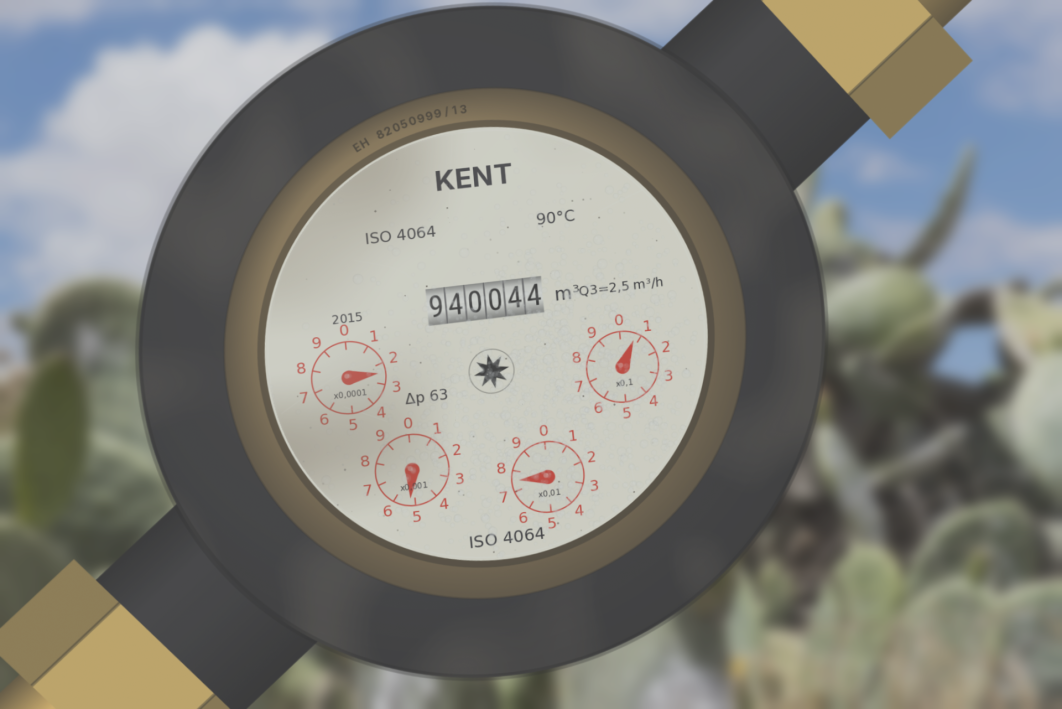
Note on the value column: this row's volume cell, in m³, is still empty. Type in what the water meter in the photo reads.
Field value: 940044.0752 m³
